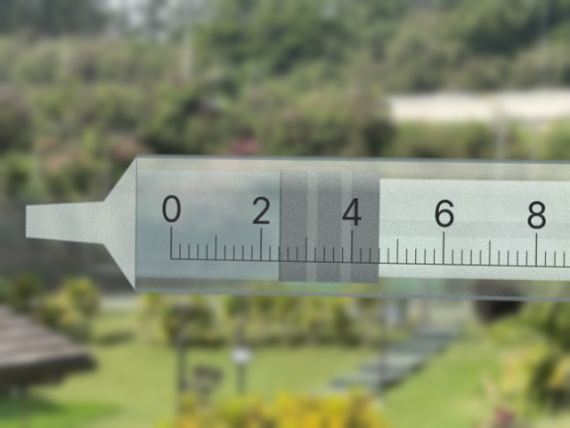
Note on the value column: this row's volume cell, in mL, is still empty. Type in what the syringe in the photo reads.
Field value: 2.4 mL
